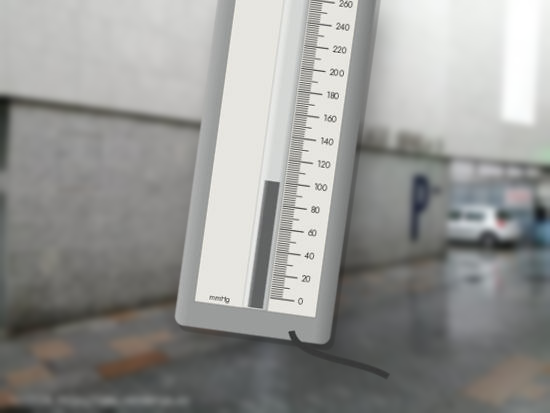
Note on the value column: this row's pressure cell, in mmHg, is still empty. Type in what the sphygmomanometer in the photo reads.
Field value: 100 mmHg
